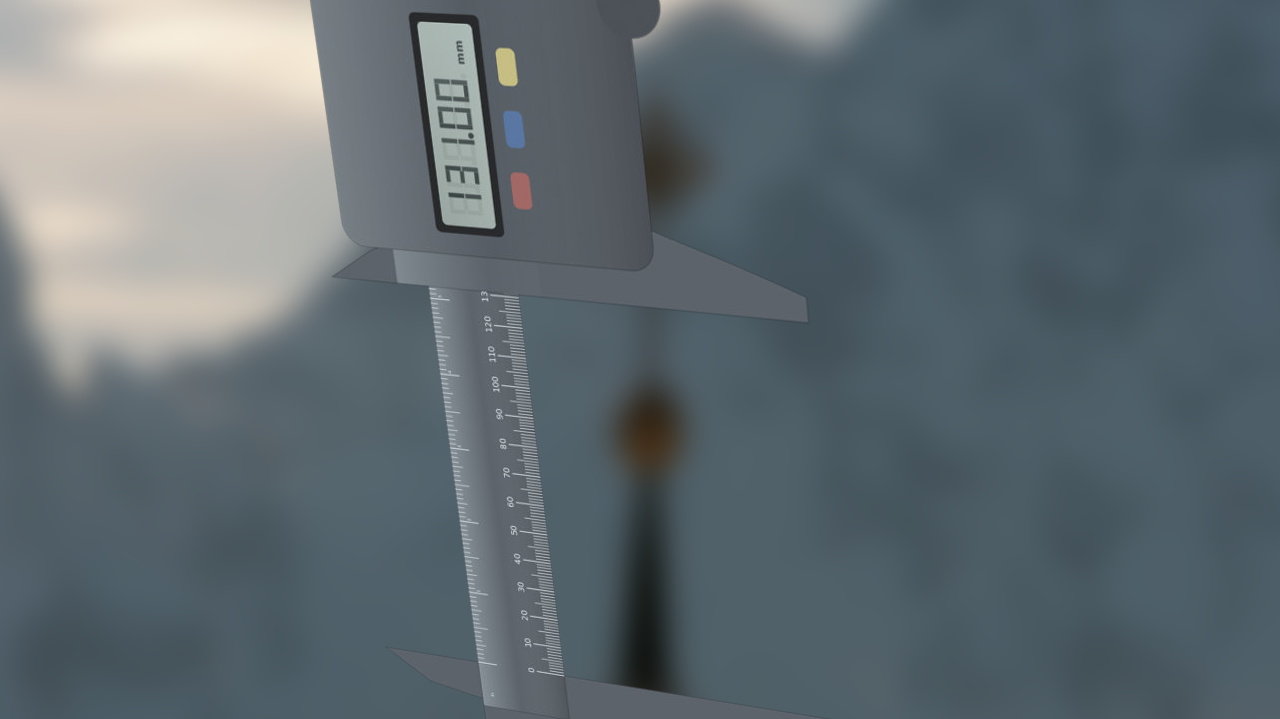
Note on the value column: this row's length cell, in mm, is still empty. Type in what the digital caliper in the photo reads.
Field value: 131.00 mm
